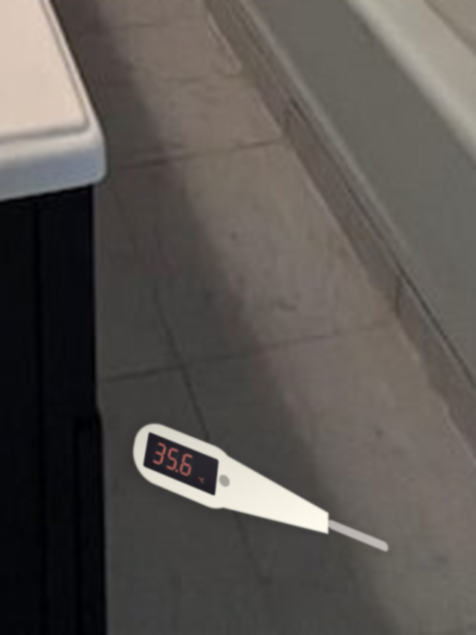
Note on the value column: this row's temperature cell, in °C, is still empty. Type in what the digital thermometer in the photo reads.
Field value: 35.6 °C
